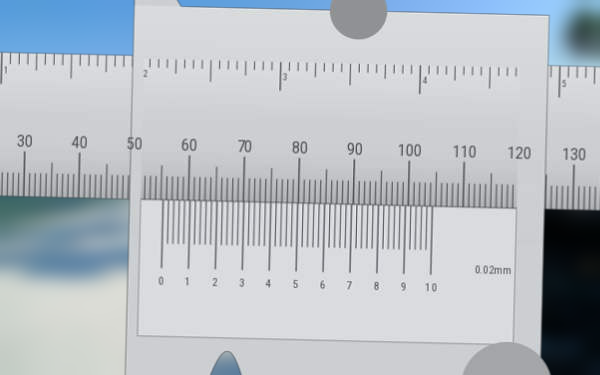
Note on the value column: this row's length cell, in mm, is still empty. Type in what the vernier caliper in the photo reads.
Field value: 55.4 mm
